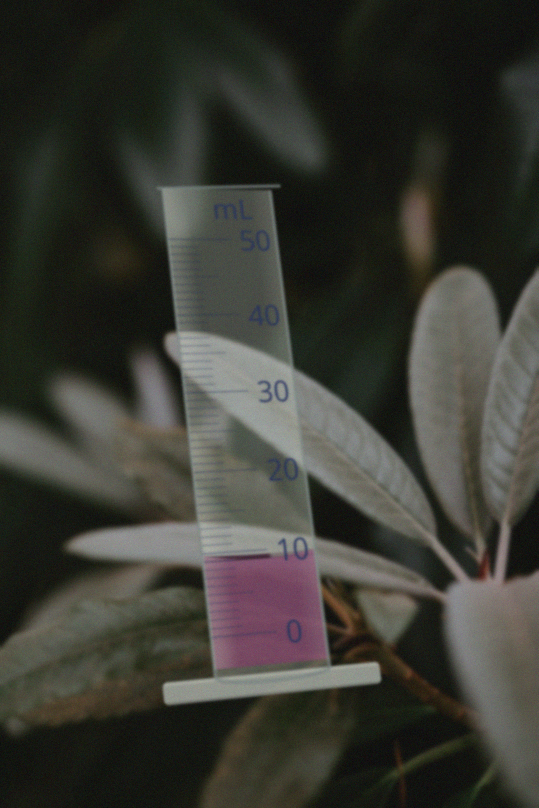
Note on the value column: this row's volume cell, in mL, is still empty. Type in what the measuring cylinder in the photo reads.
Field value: 9 mL
